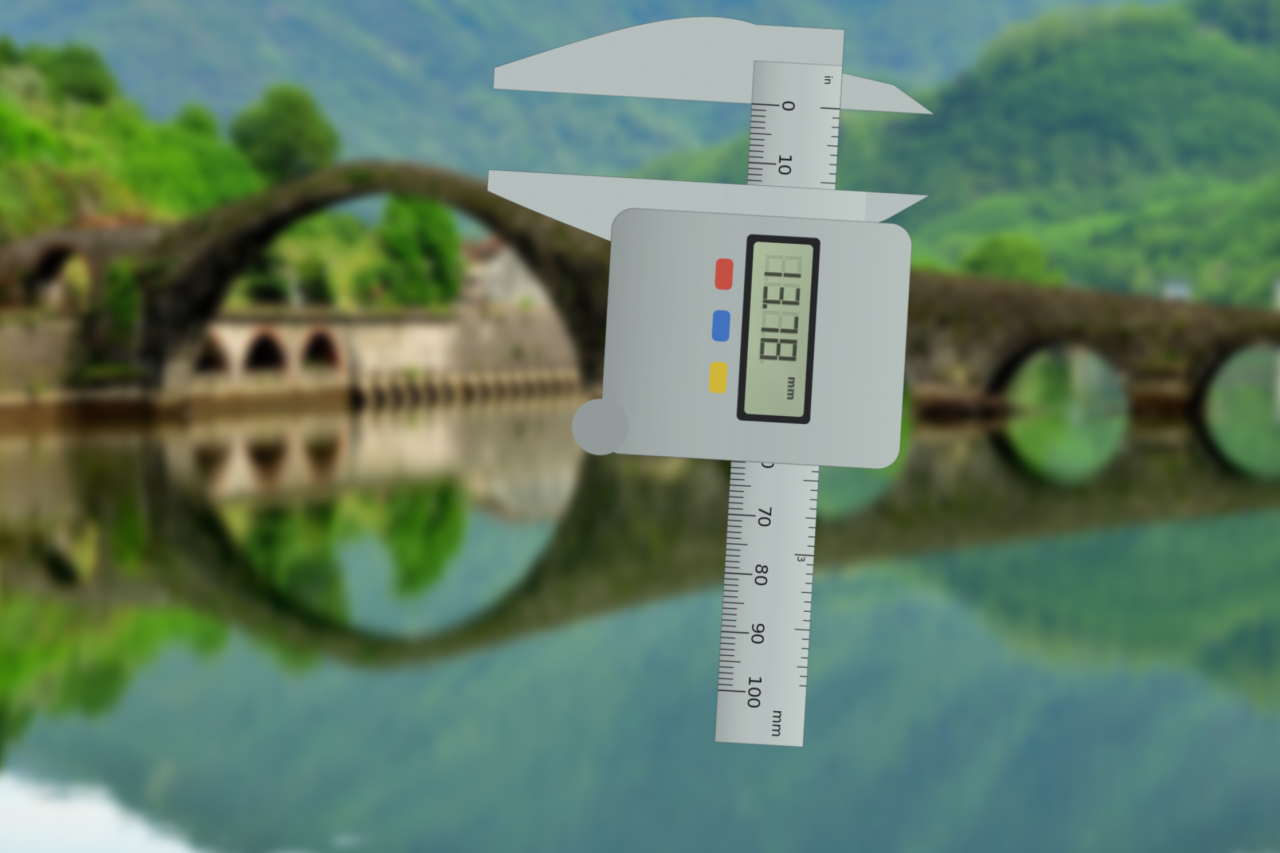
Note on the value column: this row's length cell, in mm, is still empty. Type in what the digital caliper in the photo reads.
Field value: 13.78 mm
